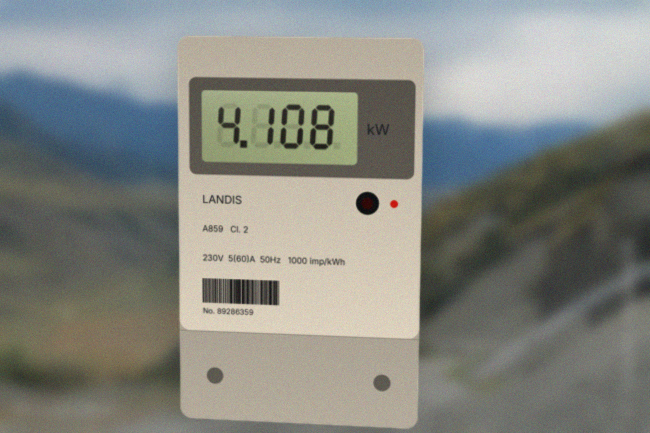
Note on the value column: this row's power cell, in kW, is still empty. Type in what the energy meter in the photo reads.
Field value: 4.108 kW
